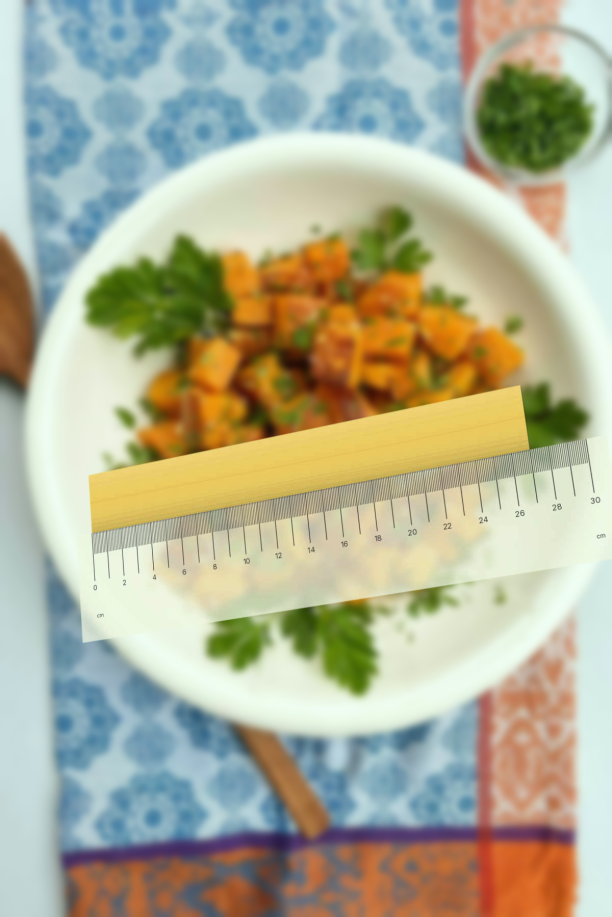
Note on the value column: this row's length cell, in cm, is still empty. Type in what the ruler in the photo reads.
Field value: 27 cm
